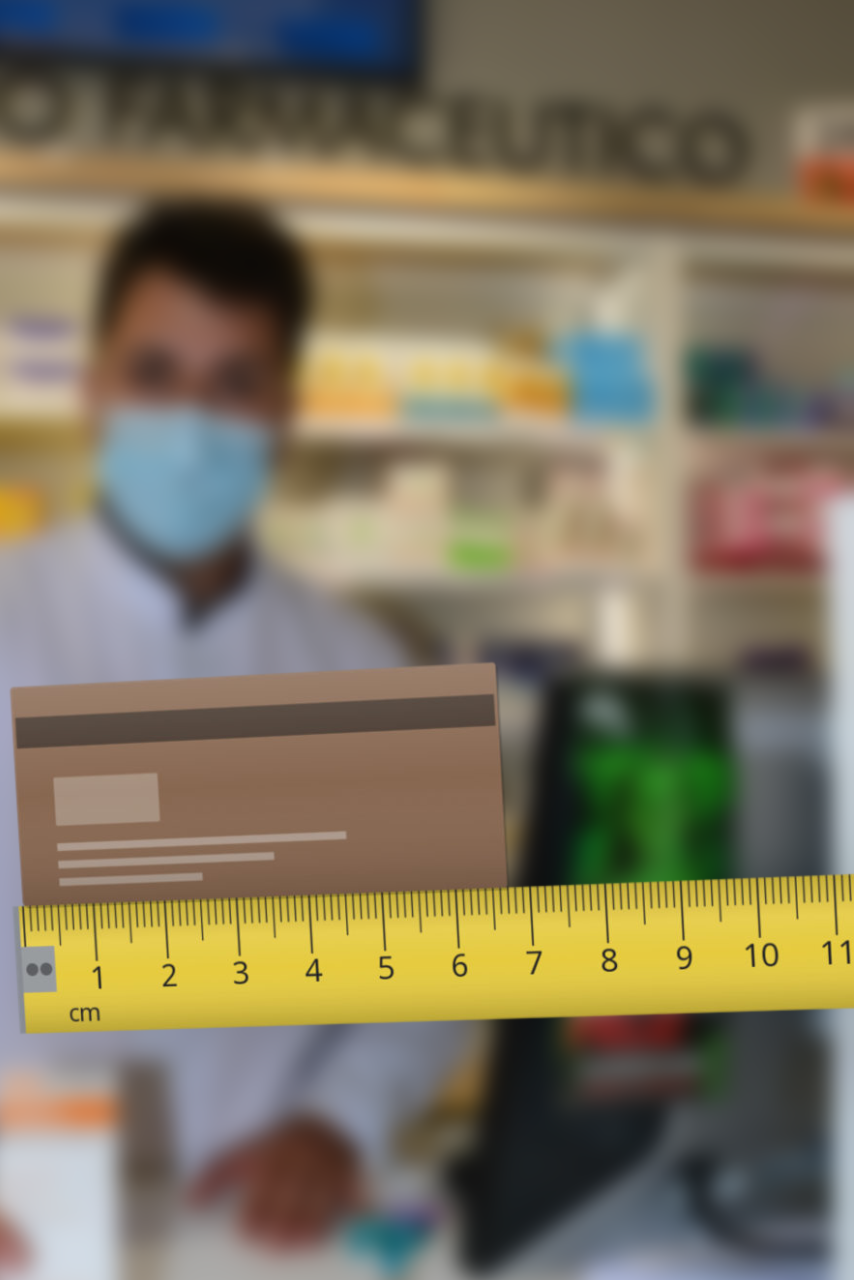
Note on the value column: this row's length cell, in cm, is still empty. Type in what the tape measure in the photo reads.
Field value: 6.7 cm
